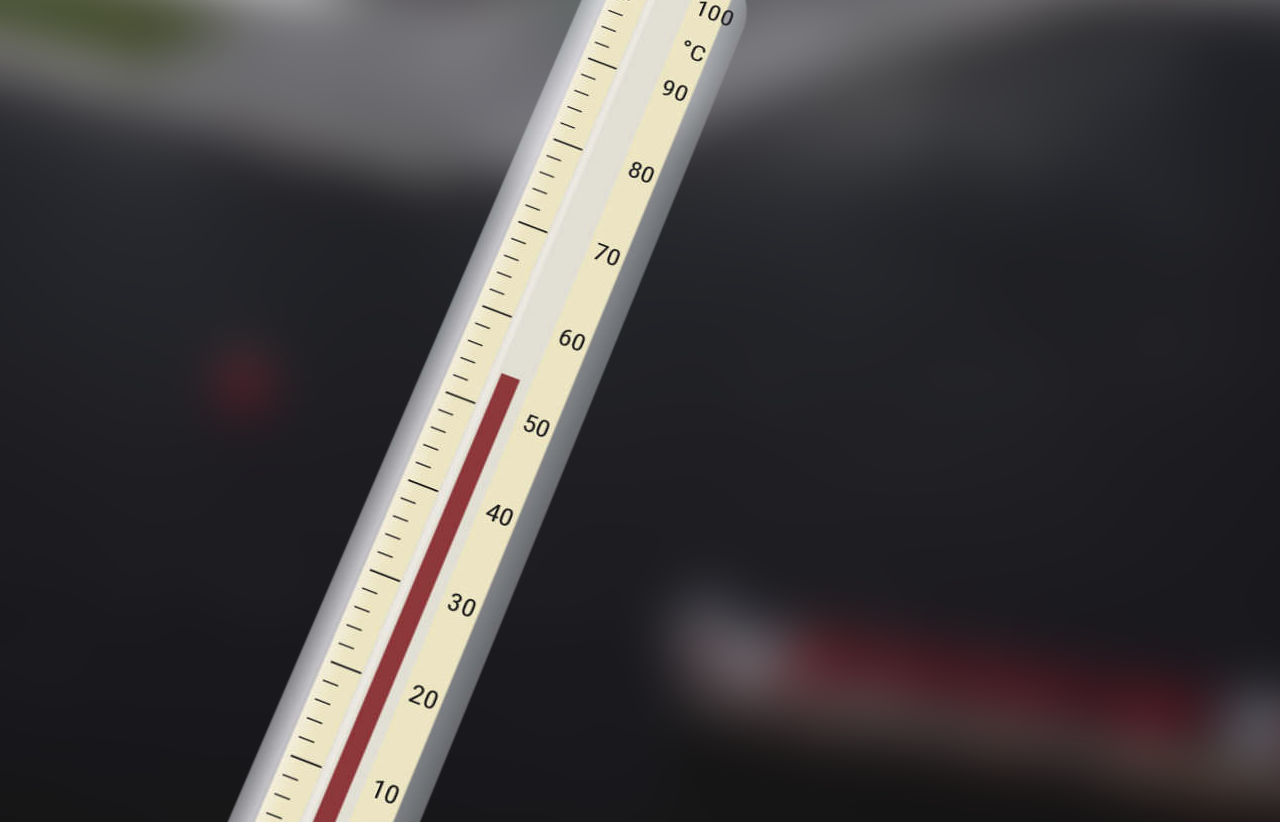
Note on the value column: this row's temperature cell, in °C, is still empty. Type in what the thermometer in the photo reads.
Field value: 54 °C
